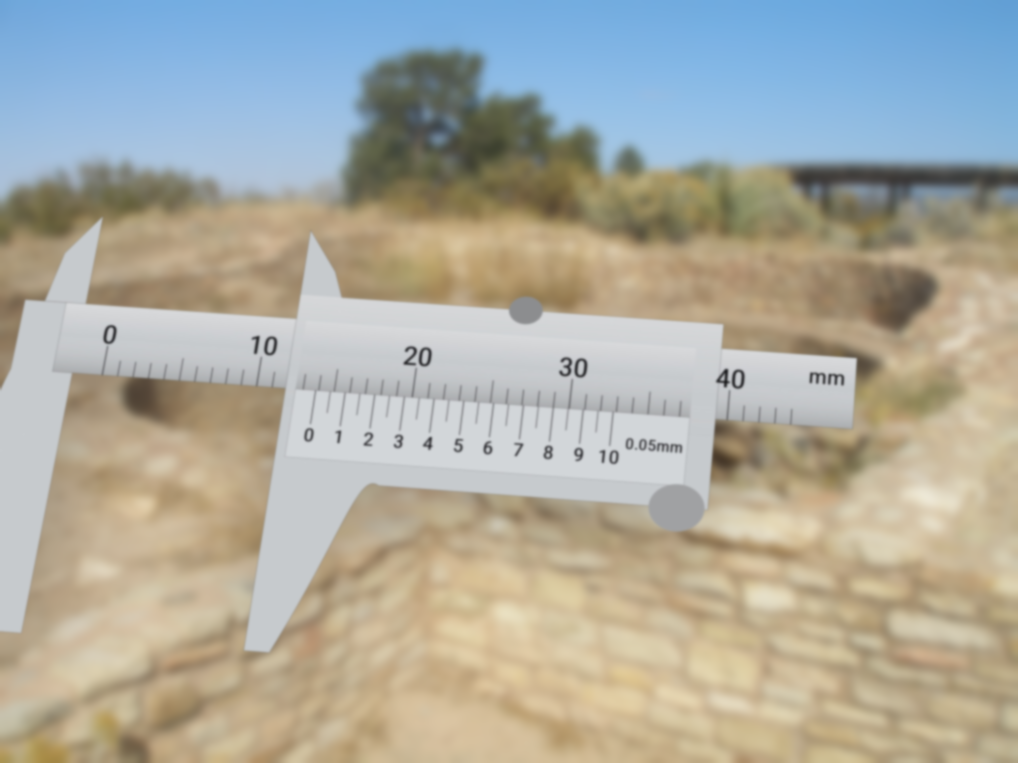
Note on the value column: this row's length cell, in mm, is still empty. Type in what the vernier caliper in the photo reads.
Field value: 13.8 mm
